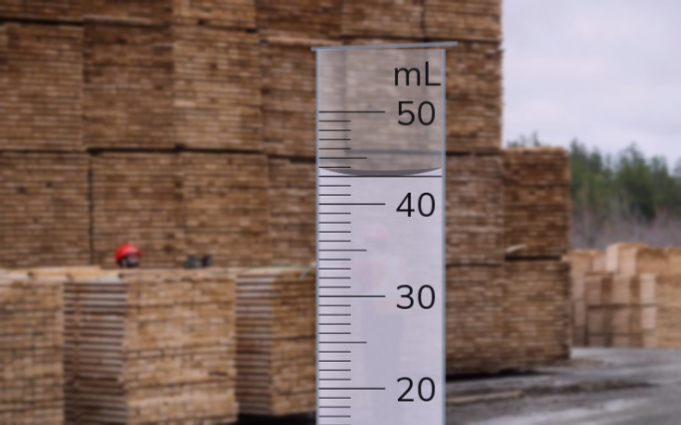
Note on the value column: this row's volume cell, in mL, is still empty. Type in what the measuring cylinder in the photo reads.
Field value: 43 mL
